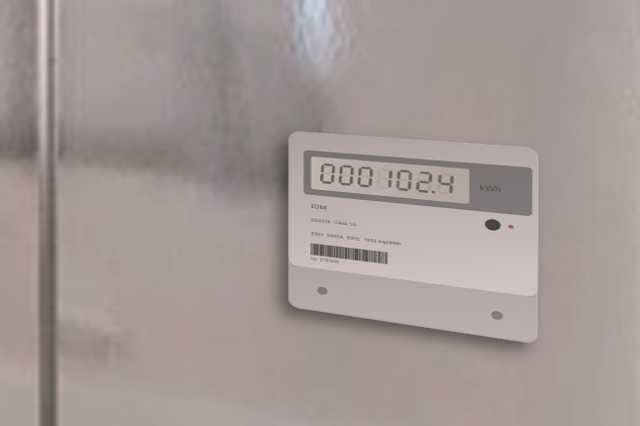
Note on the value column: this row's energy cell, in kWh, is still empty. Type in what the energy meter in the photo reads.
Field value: 102.4 kWh
